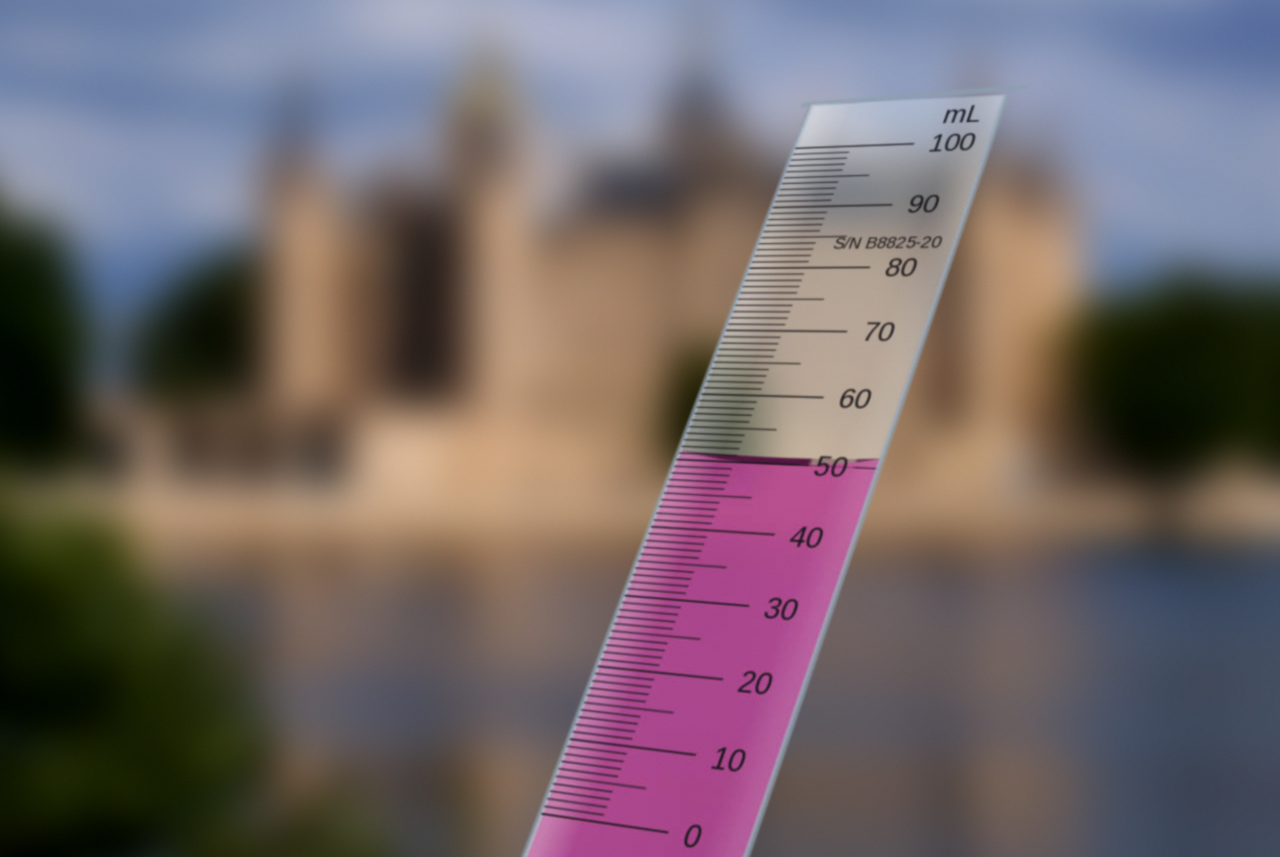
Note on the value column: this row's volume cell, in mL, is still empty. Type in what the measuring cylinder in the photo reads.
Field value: 50 mL
